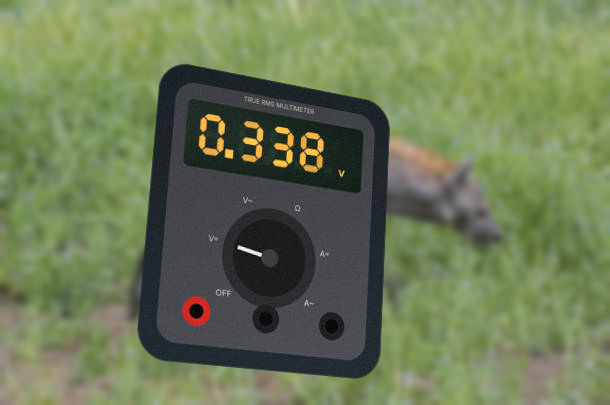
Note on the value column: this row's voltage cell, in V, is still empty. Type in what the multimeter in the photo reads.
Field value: 0.338 V
